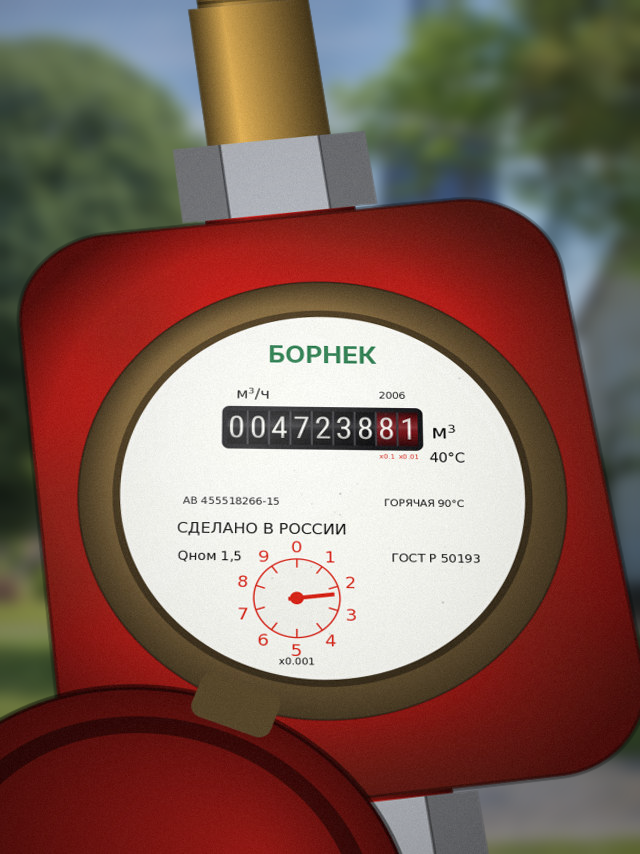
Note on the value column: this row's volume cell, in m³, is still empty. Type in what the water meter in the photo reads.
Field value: 47238.812 m³
